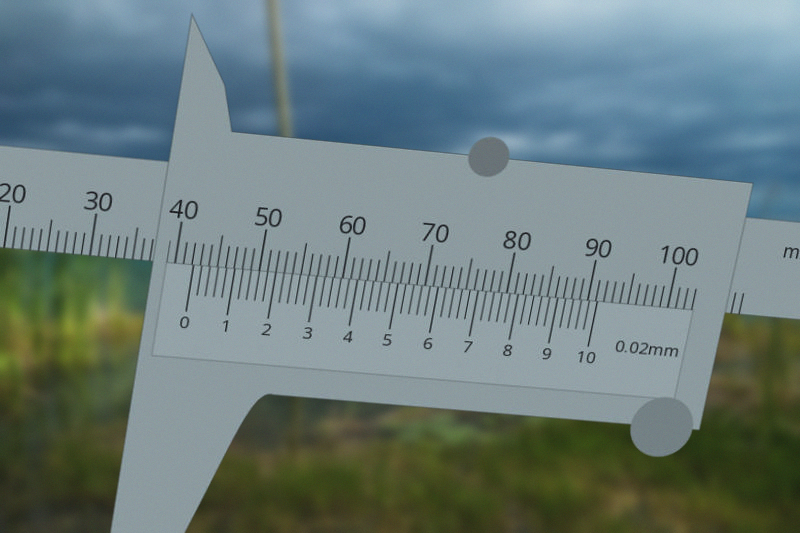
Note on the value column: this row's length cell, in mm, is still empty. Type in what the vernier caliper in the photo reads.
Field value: 42.2 mm
